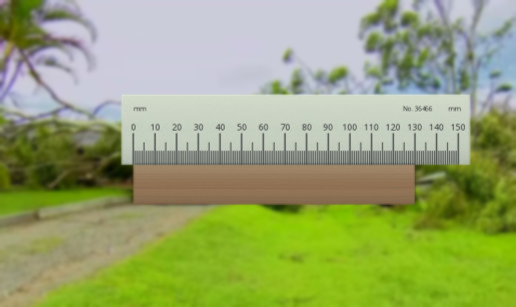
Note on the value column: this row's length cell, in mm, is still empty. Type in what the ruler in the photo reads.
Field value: 130 mm
